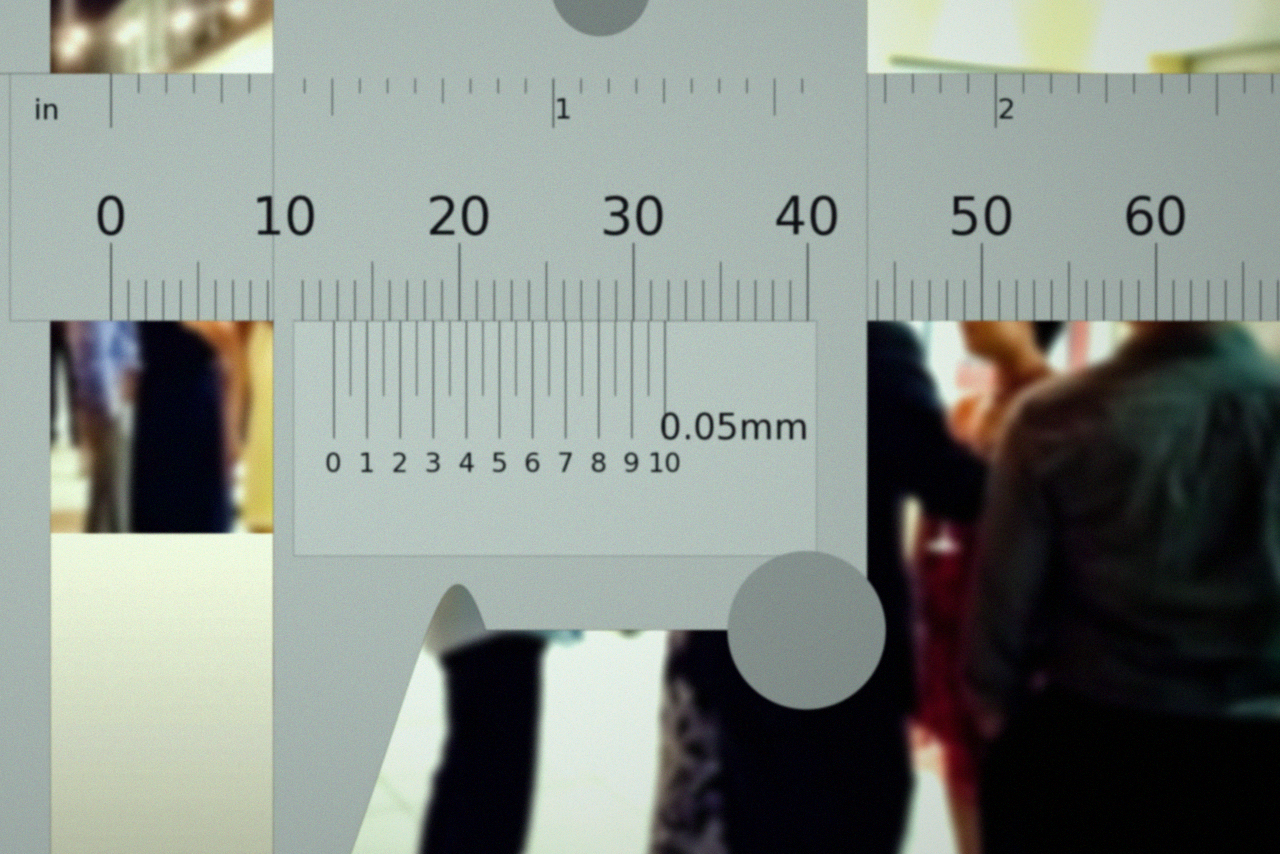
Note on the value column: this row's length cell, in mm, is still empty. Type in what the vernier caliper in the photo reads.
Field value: 12.8 mm
